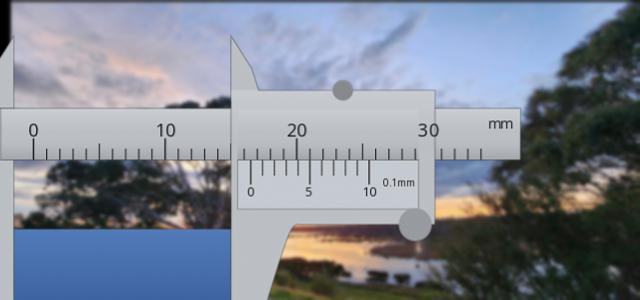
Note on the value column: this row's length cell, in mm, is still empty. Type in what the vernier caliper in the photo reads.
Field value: 16.5 mm
